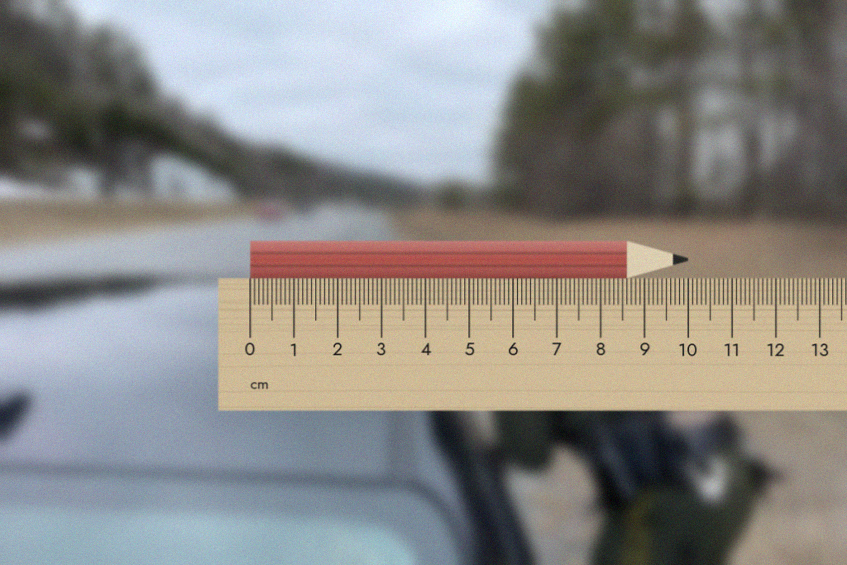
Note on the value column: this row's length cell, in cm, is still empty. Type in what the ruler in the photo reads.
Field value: 10 cm
